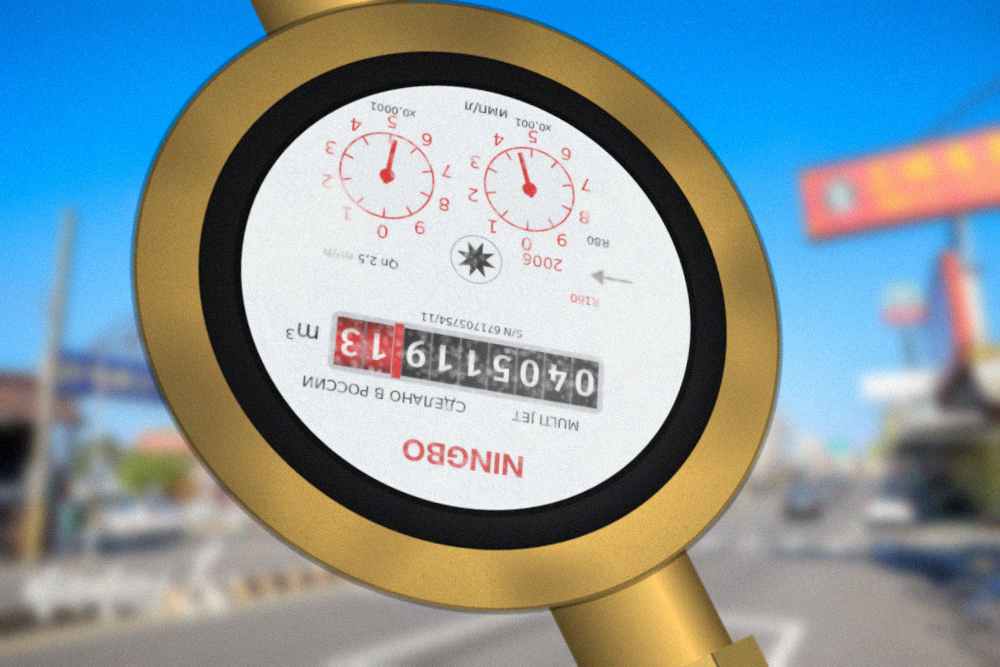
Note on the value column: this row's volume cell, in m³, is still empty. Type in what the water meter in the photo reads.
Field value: 405119.1345 m³
